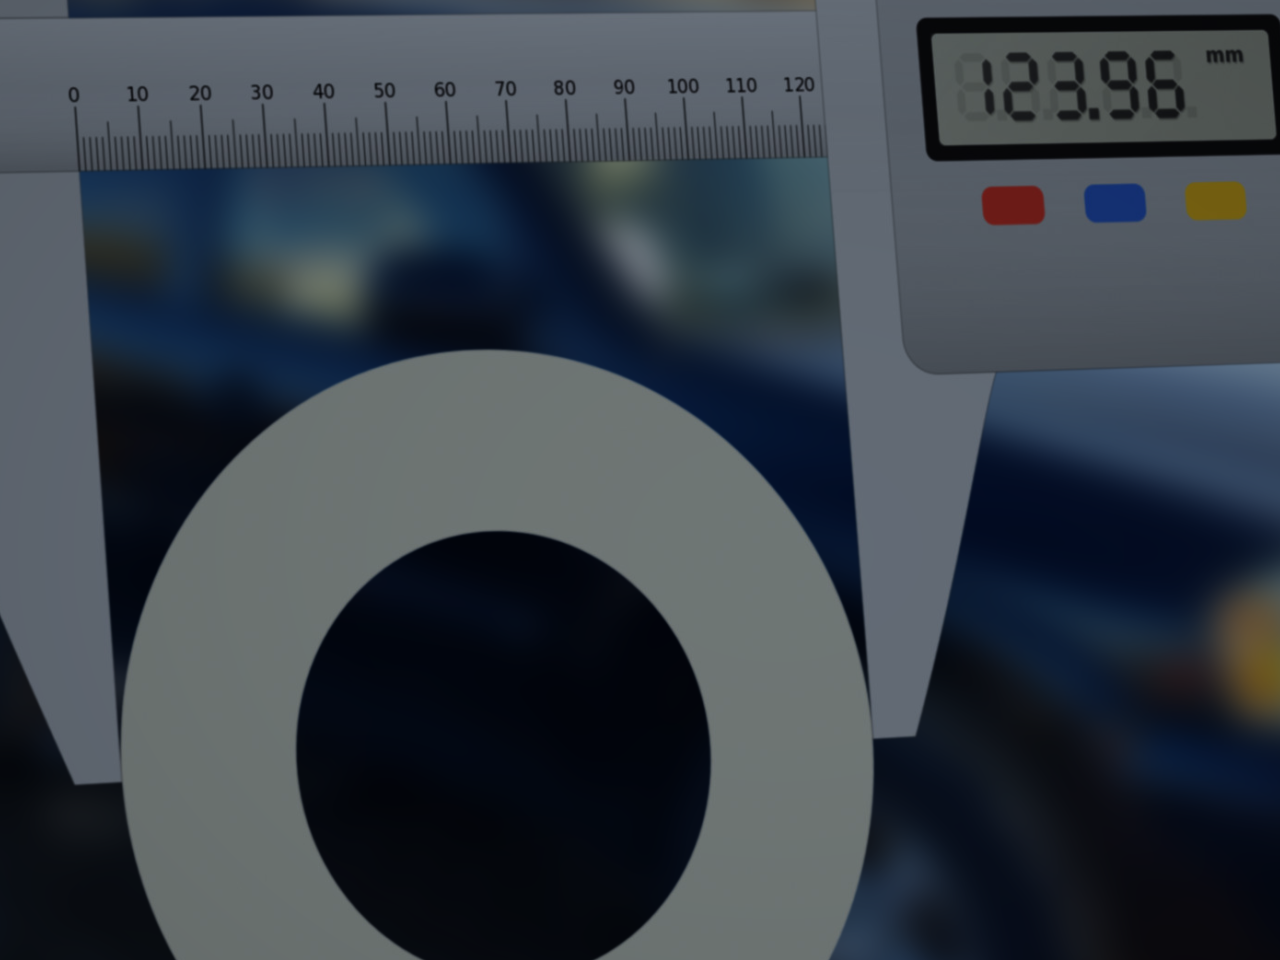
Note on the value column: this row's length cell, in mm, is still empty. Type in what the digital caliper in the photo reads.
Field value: 123.96 mm
